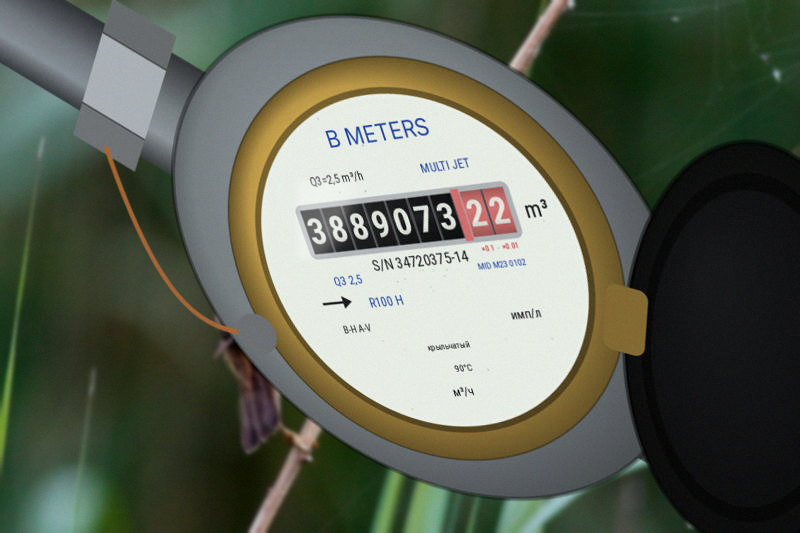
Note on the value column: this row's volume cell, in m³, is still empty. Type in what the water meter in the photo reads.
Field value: 3889073.22 m³
